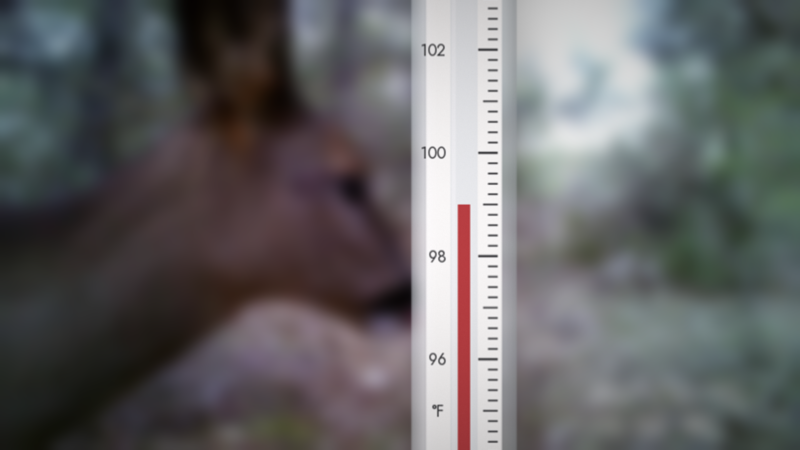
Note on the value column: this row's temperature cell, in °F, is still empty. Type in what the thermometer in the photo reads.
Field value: 99 °F
